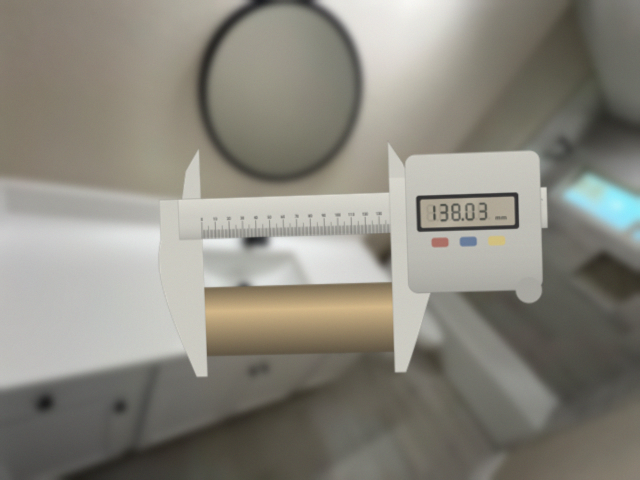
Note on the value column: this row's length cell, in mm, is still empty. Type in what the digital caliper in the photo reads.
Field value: 138.03 mm
